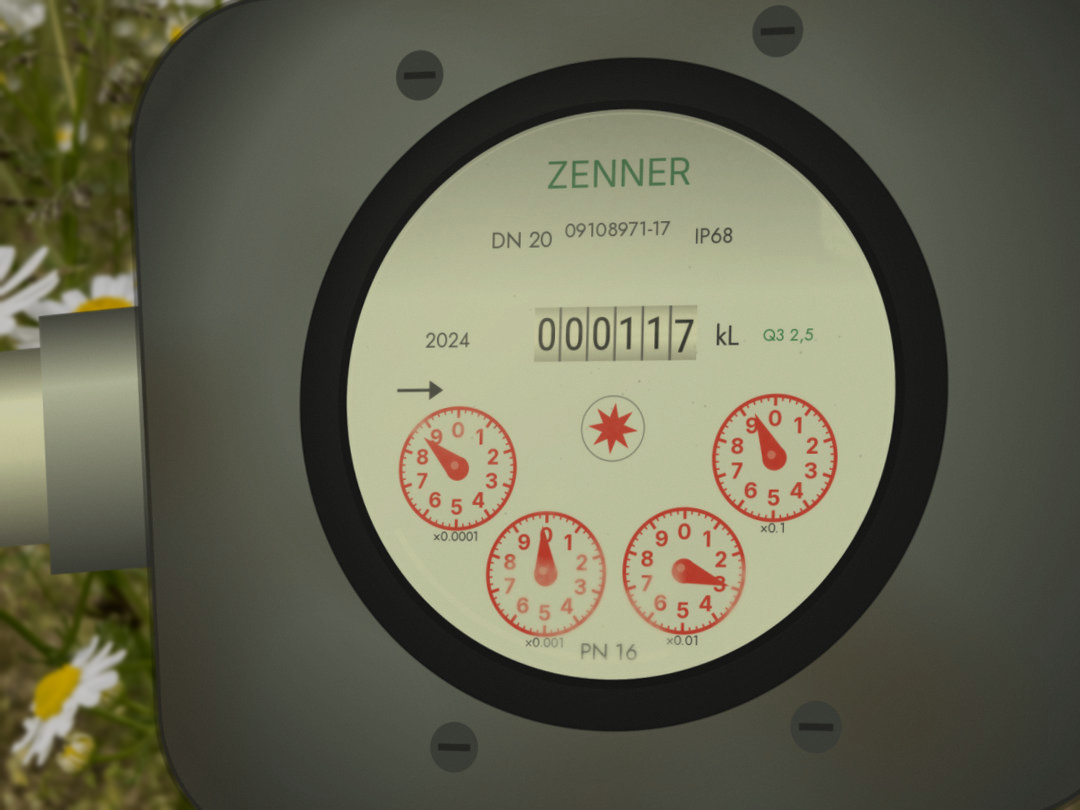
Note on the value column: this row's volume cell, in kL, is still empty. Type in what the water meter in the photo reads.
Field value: 116.9298 kL
